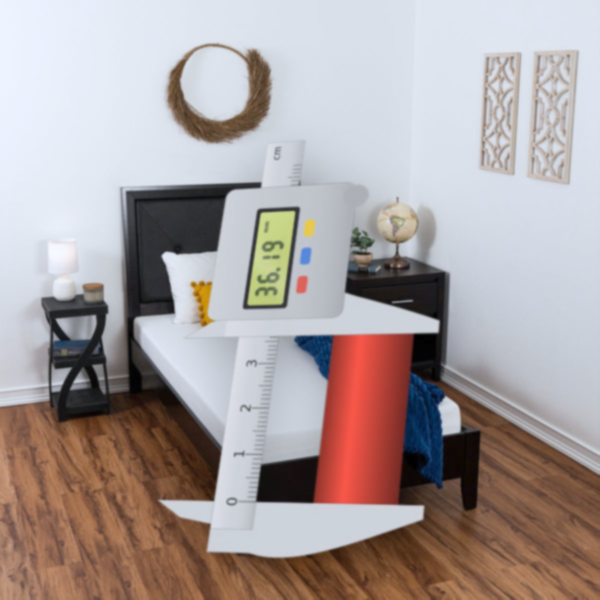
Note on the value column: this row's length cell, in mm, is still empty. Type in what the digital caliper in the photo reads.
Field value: 36.19 mm
